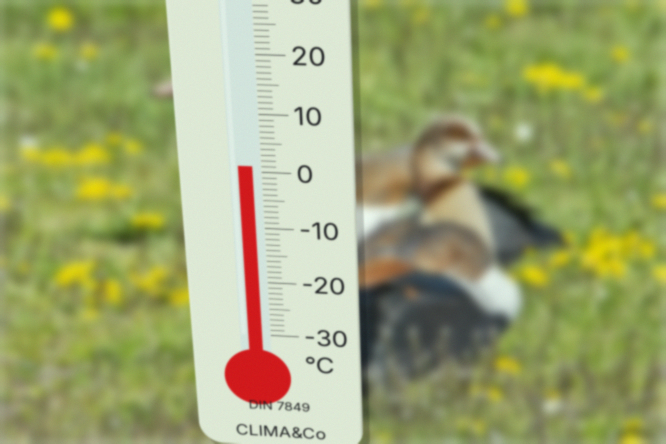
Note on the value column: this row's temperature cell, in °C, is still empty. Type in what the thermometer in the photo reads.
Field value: 1 °C
